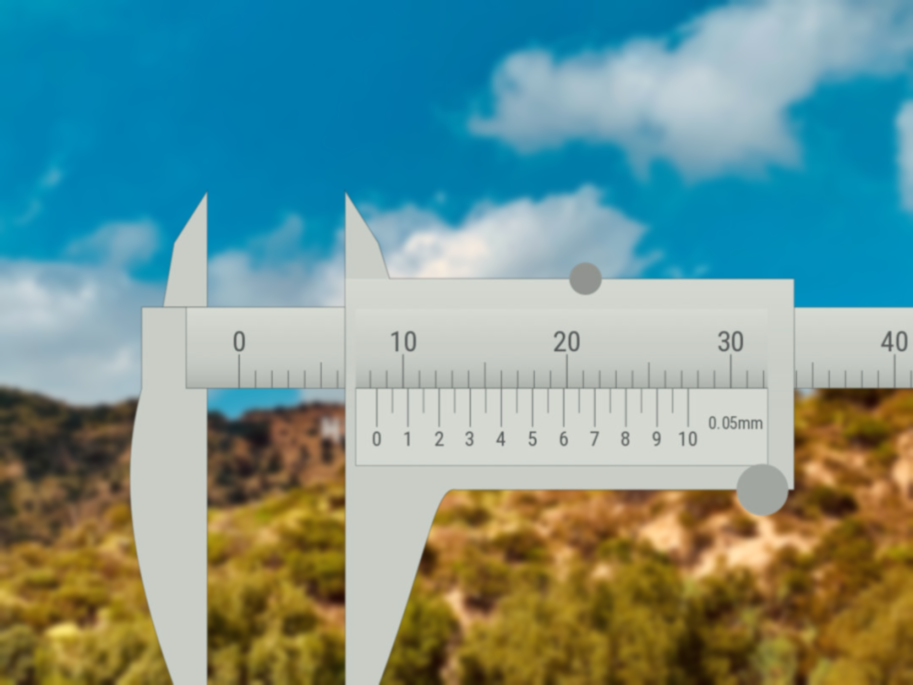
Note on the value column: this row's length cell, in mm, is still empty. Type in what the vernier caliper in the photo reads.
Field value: 8.4 mm
